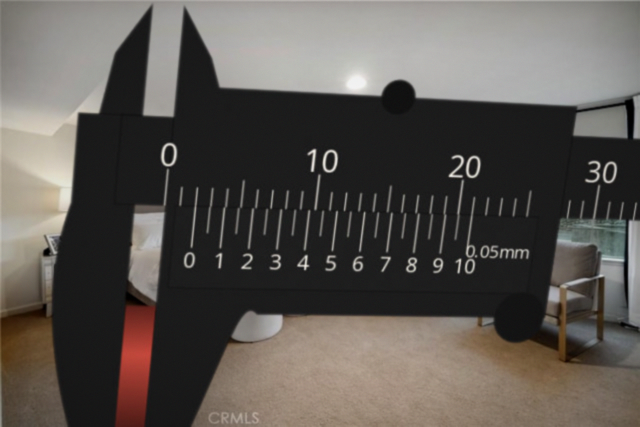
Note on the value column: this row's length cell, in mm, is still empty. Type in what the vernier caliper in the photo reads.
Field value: 2.0 mm
